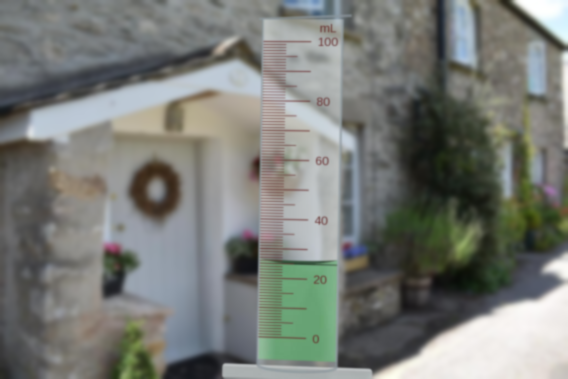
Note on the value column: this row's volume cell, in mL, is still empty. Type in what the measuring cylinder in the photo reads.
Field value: 25 mL
